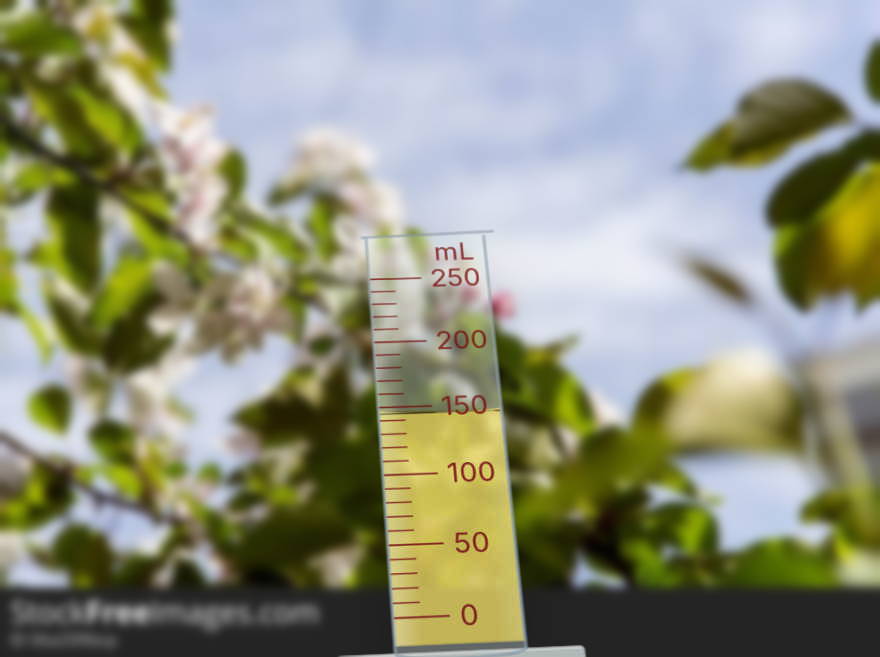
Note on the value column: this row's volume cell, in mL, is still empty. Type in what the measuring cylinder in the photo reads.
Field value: 145 mL
